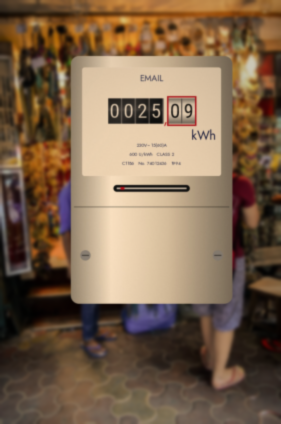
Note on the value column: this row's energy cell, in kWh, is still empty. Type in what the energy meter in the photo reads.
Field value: 25.09 kWh
